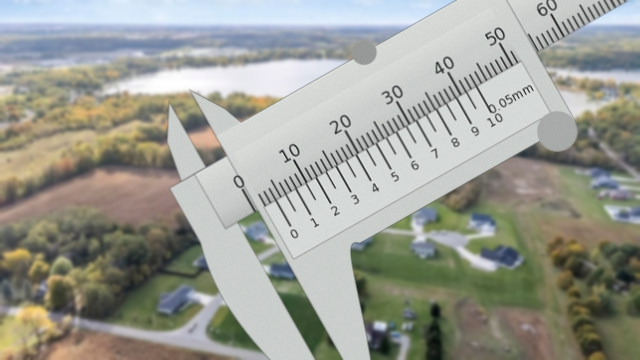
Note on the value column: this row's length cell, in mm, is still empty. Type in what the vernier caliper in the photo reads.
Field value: 4.0 mm
